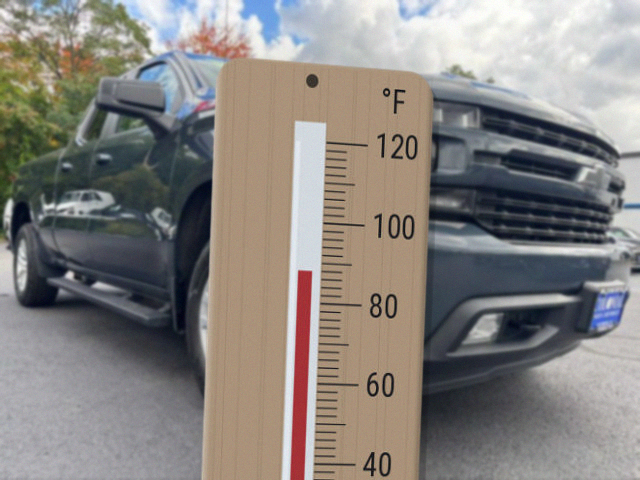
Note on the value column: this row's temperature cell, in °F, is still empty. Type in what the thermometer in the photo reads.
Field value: 88 °F
